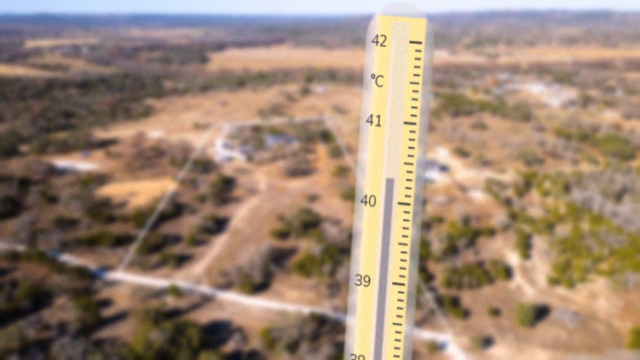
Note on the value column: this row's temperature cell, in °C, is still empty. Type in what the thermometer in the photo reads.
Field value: 40.3 °C
